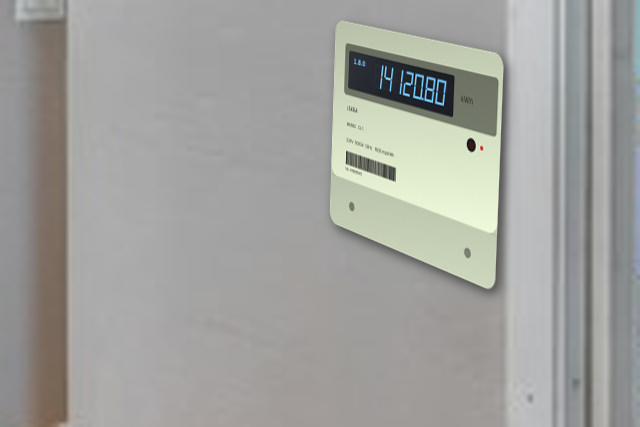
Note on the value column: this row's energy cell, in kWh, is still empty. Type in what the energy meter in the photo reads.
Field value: 14120.80 kWh
